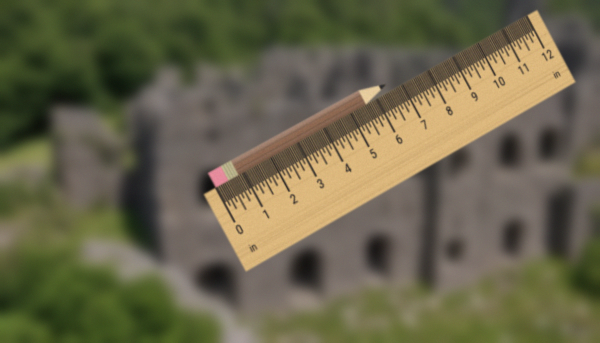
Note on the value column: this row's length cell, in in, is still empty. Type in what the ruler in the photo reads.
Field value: 6.5 in
